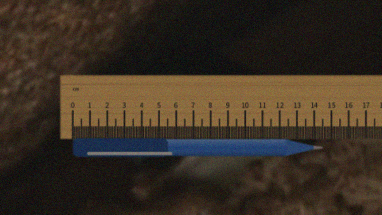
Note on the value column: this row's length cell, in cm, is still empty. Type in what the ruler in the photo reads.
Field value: 14.5 cm
